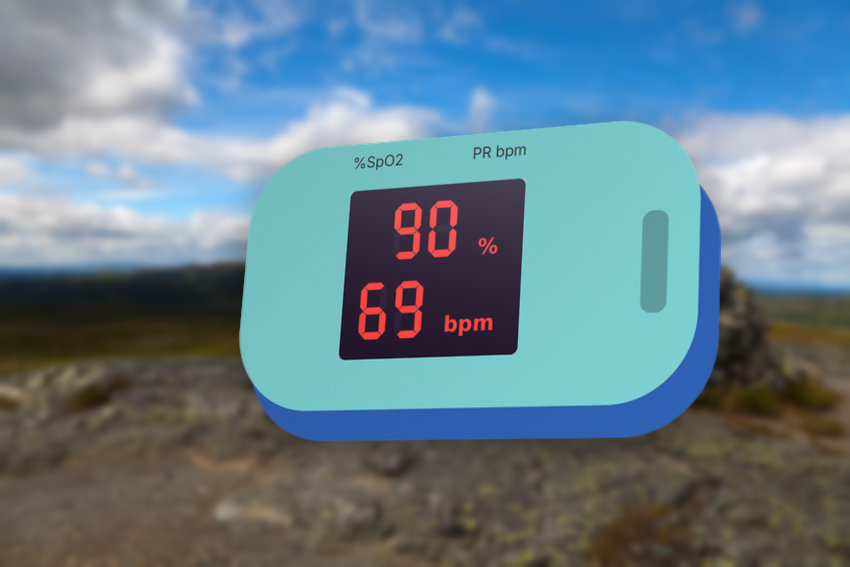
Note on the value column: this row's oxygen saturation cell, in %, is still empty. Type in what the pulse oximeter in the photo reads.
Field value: 90 %
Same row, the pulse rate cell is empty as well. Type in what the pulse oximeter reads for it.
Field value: 69 bpm
